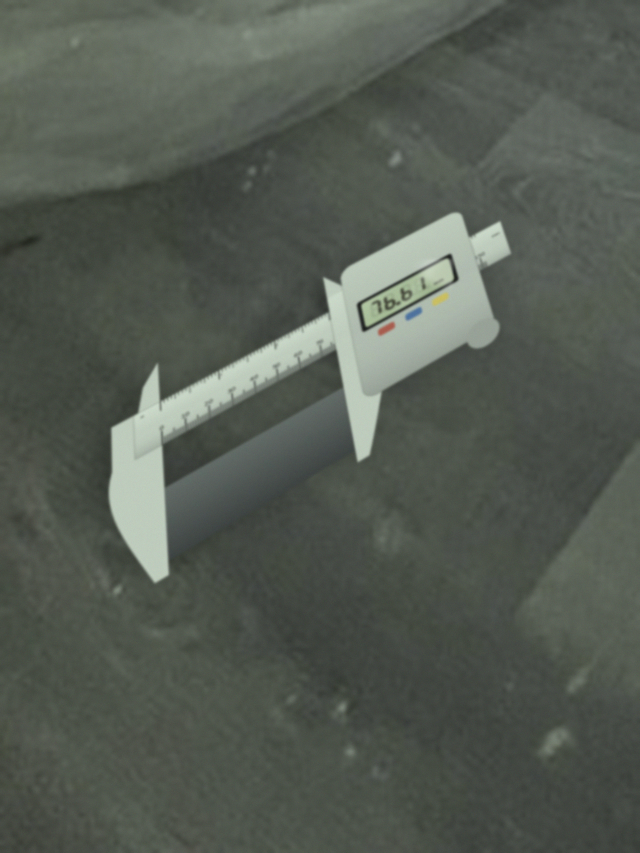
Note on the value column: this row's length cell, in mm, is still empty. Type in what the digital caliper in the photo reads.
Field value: 76.61 mm
